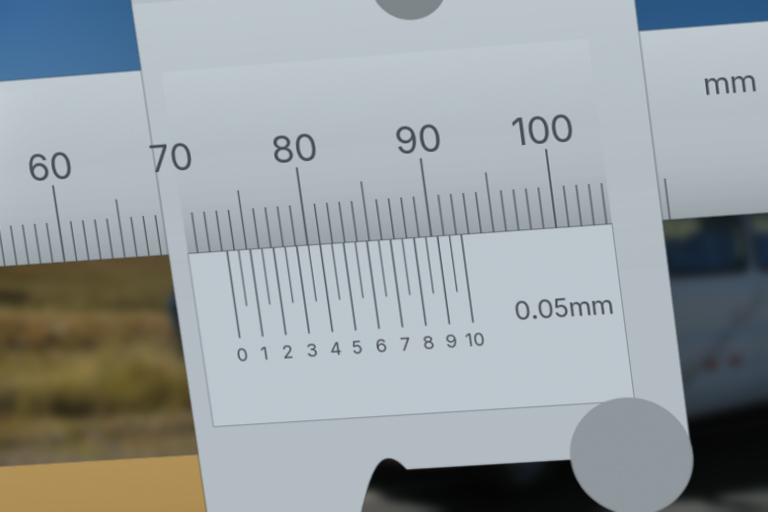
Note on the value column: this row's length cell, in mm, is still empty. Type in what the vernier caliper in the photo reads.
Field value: 73.4 mm
